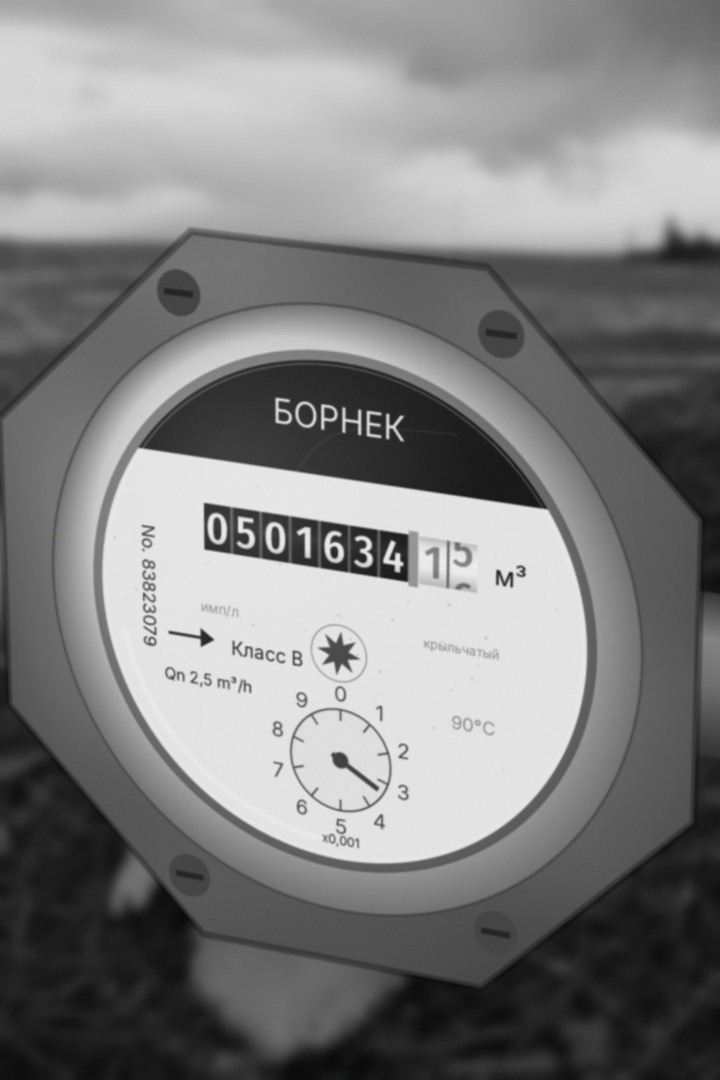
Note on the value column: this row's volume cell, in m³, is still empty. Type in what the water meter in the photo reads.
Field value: 501634.153 m³
